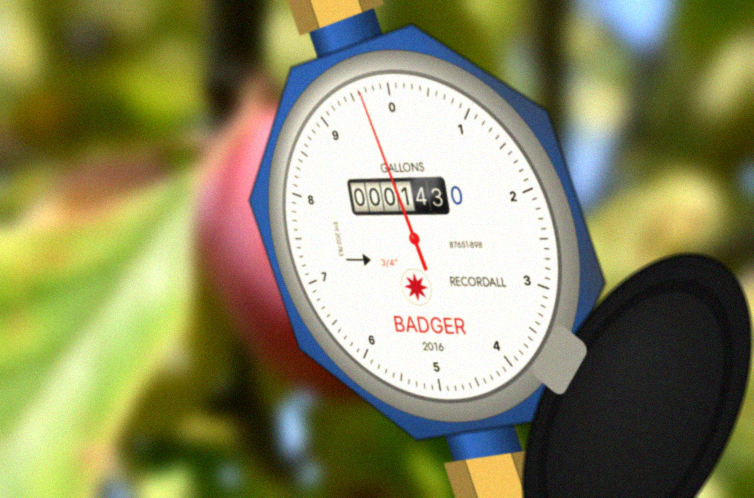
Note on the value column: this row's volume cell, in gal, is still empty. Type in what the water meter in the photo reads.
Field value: 1429.6 gal
